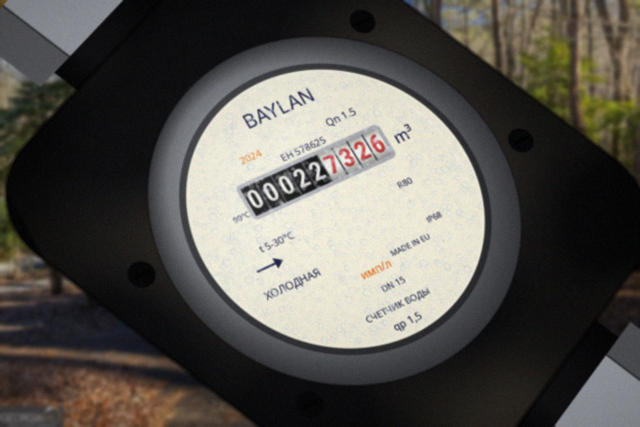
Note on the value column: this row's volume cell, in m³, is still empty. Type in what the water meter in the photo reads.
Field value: 22.7326 m³
